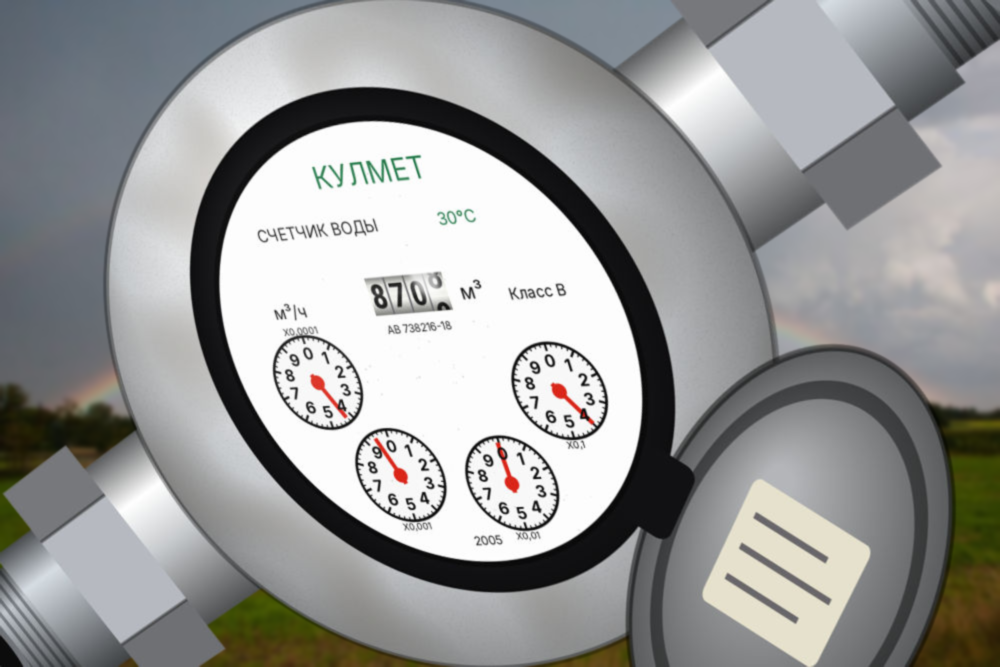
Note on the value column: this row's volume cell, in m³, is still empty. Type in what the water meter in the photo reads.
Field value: 8708.3994 m³
